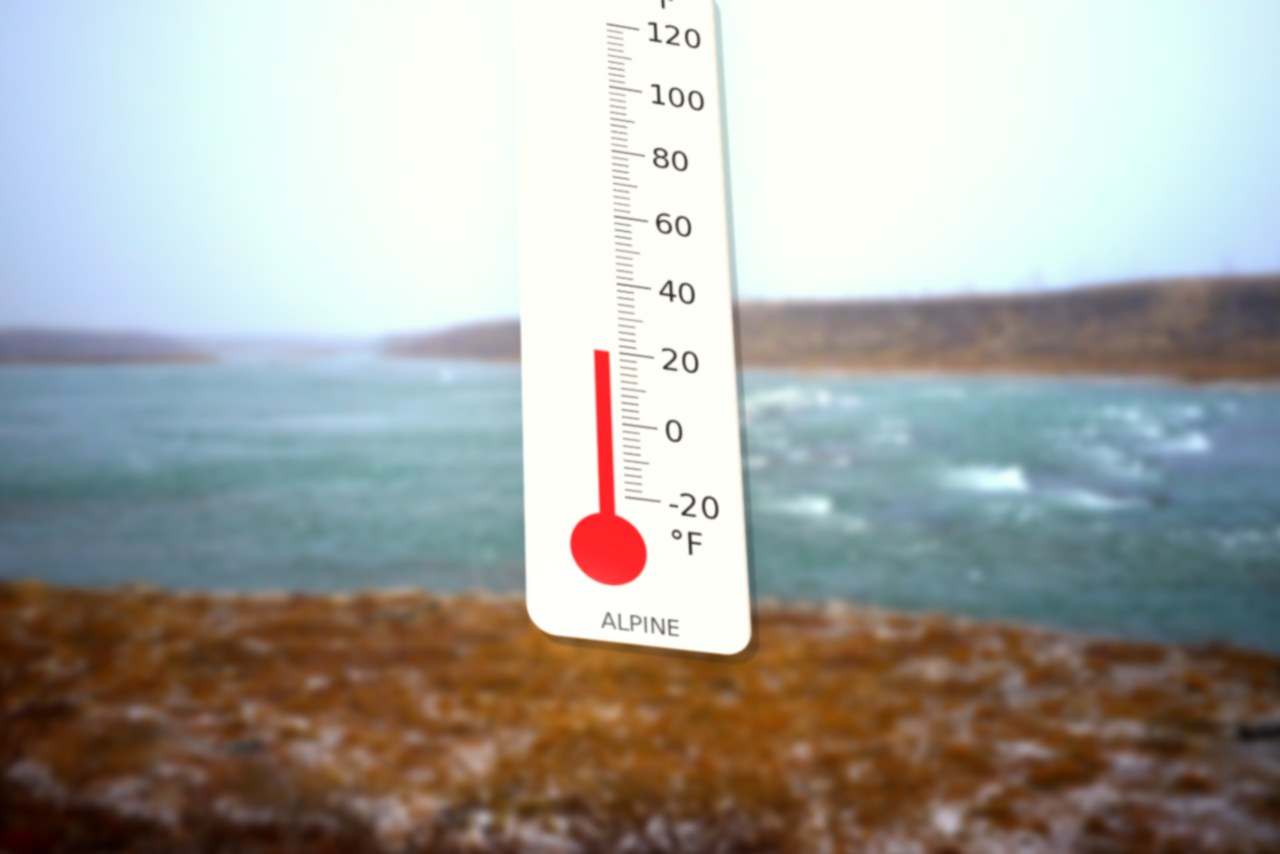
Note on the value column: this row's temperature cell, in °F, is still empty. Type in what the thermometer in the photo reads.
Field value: 20 °F
